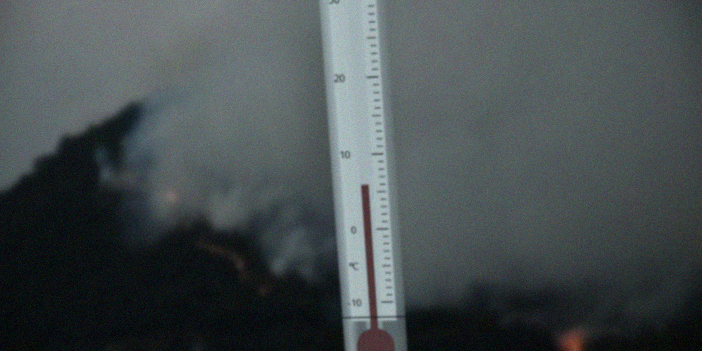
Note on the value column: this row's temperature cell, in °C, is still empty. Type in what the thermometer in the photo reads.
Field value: 6 °C
